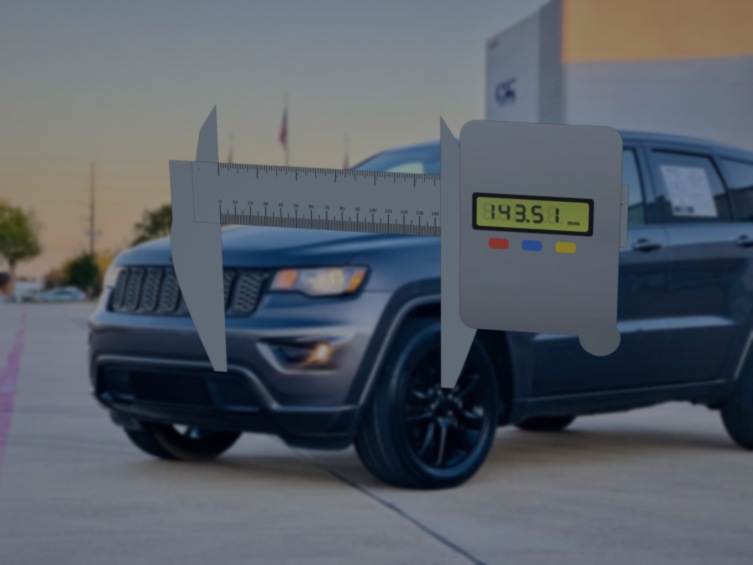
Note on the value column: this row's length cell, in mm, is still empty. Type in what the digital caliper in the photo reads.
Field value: 143.51 mm
